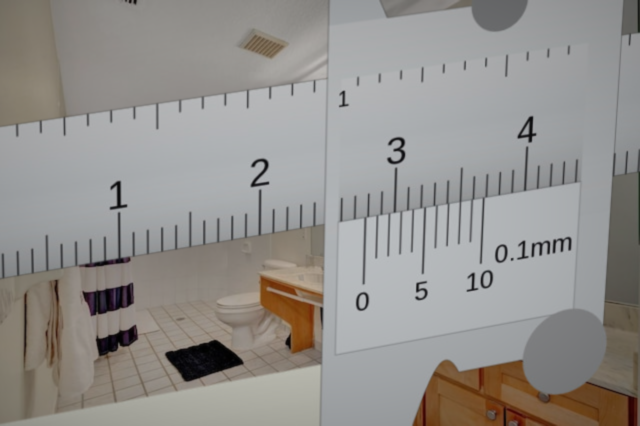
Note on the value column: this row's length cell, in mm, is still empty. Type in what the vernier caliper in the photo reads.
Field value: 27.8 mm
